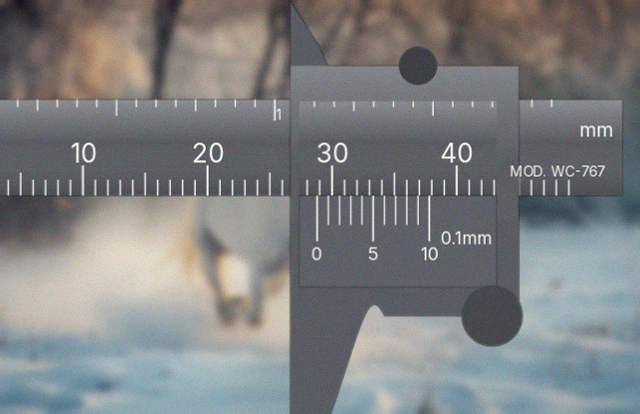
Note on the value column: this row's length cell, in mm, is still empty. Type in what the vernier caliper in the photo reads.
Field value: 28.8 mm
